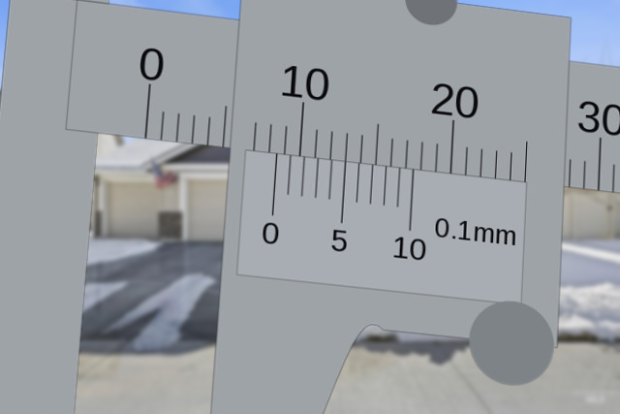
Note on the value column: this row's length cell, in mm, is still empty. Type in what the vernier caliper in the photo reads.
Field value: 8.5 mm
